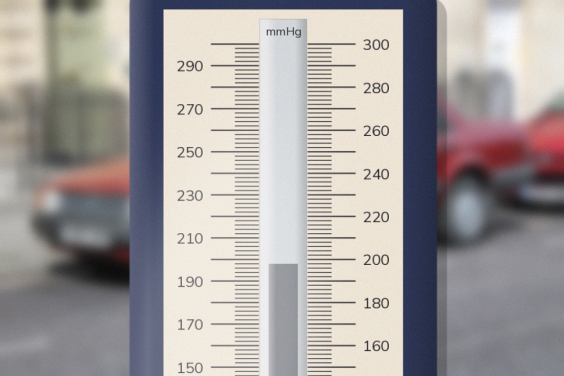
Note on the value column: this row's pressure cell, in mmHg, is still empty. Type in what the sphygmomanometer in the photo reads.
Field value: 198 mmHg
